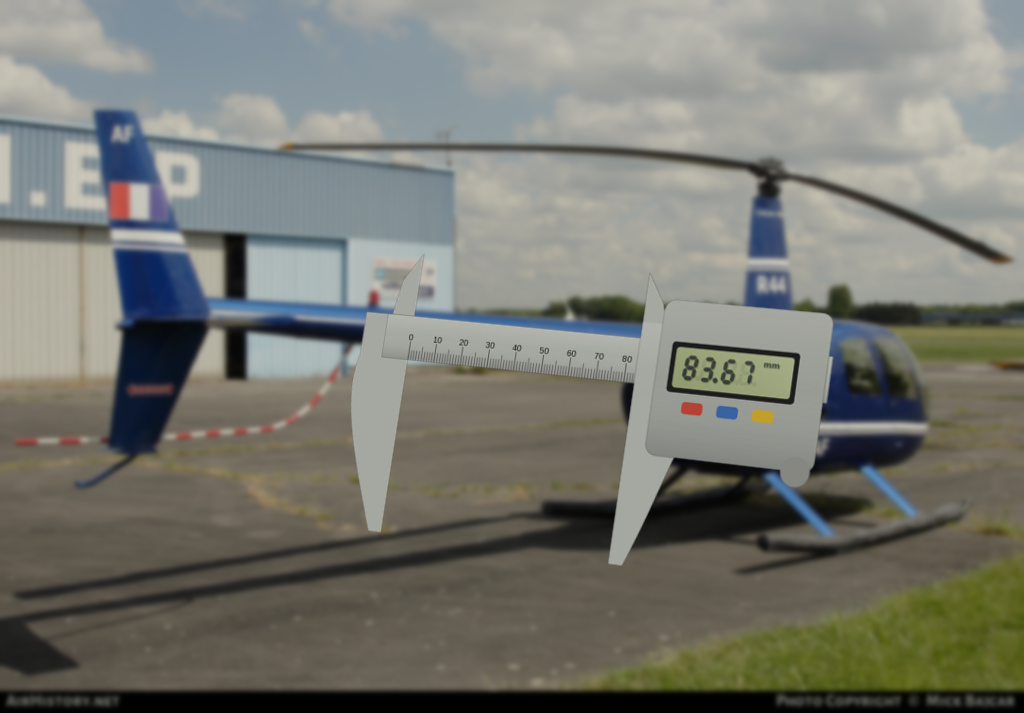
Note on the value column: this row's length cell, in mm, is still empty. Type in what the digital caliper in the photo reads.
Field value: 83.67 mm
